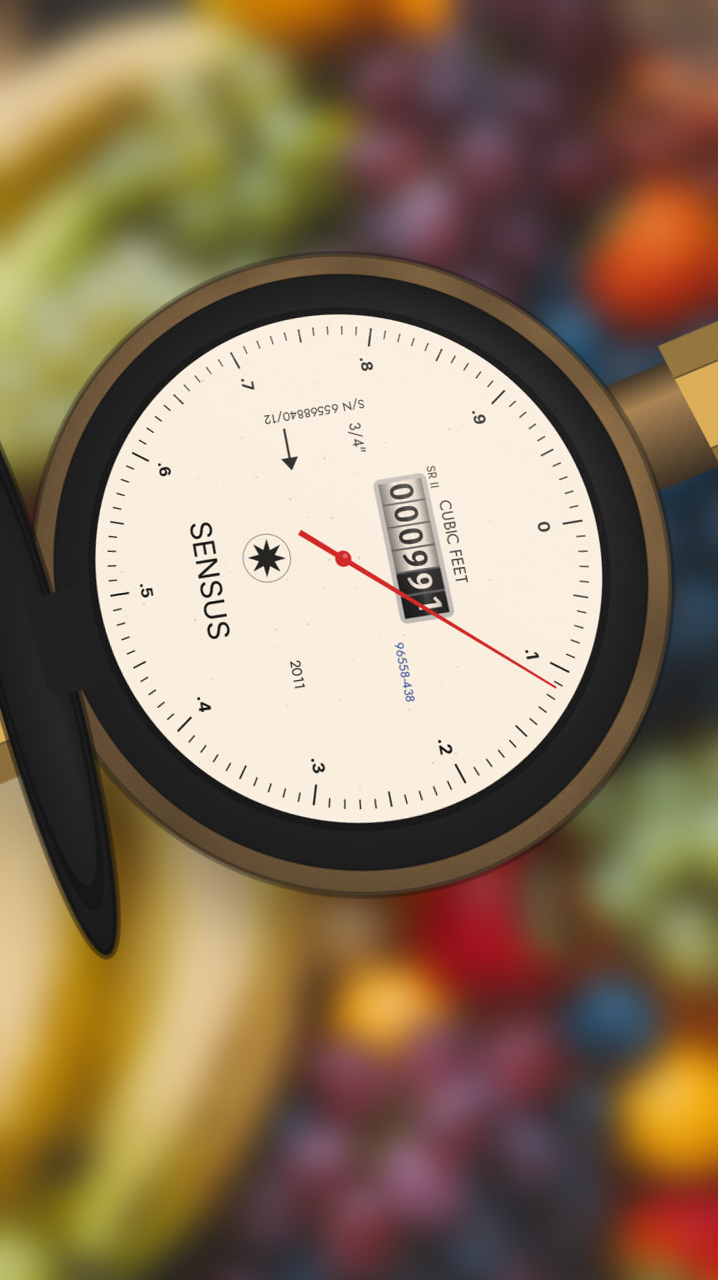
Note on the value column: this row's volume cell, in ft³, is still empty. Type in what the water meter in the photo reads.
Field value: 991.11 ft³
